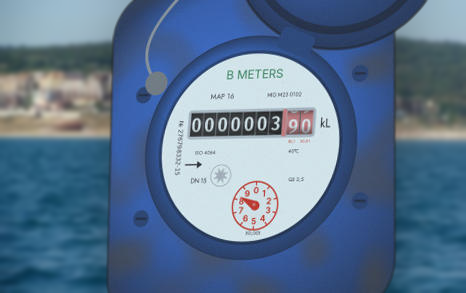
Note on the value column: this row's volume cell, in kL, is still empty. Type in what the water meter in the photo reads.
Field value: 3.898 kL
